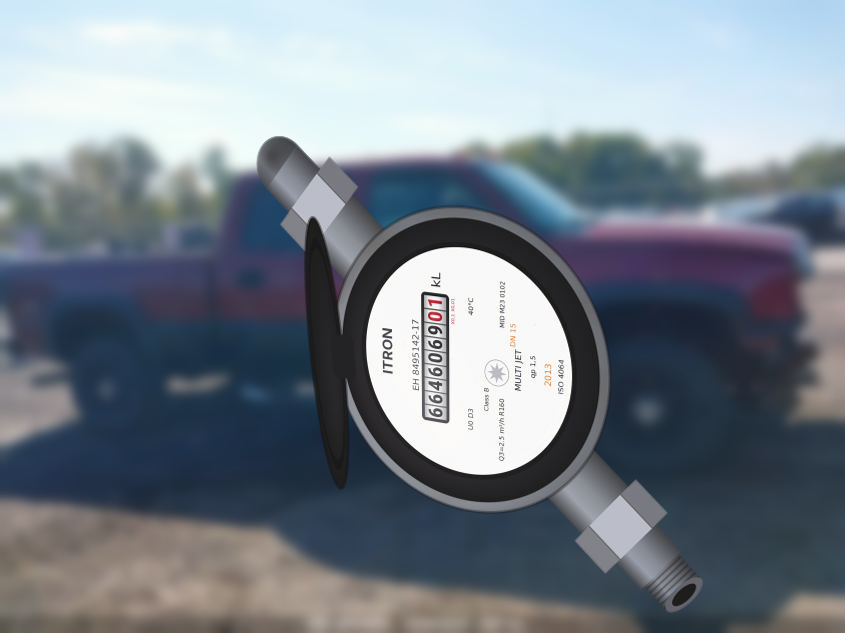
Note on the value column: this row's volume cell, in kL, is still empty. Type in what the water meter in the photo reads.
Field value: 6646069.01 kL
